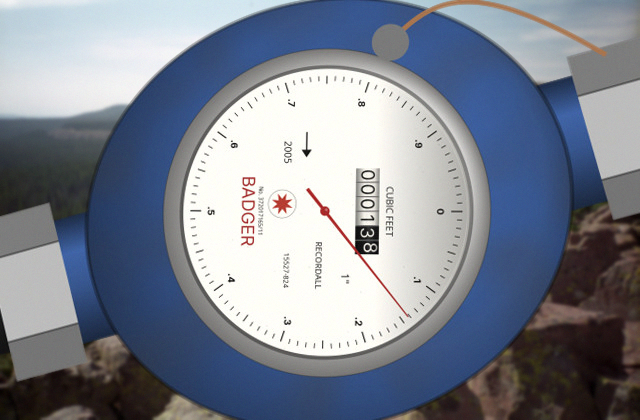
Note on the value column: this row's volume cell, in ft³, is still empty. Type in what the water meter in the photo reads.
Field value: 138.14 ft³
